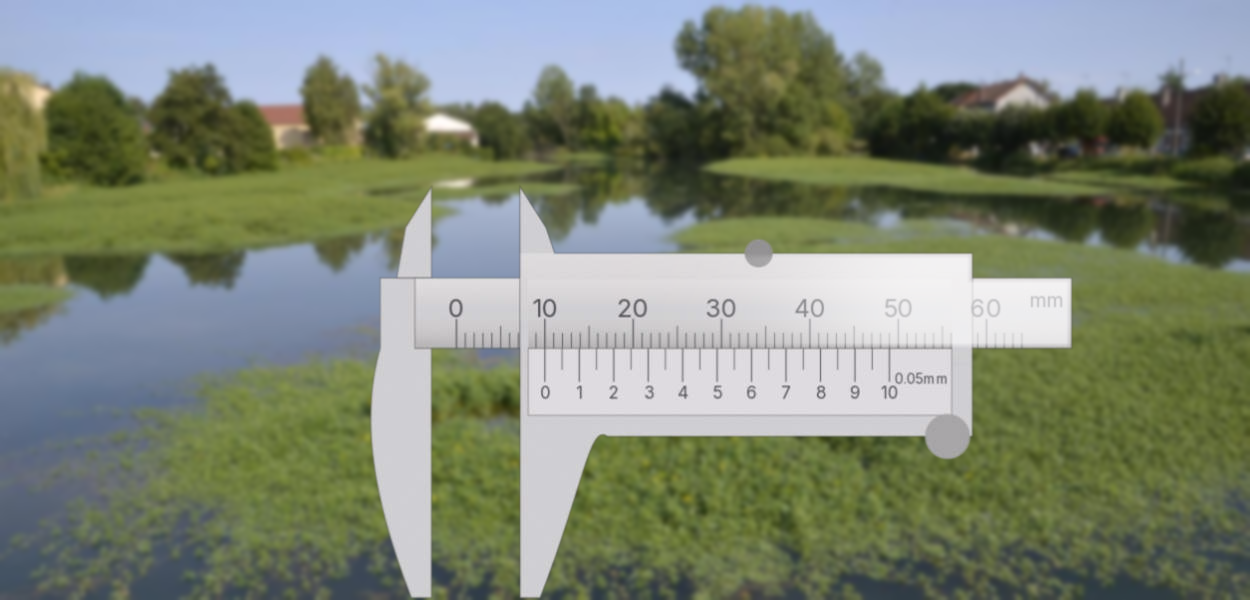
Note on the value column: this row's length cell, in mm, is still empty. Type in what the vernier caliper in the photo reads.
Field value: 10.0 mm
